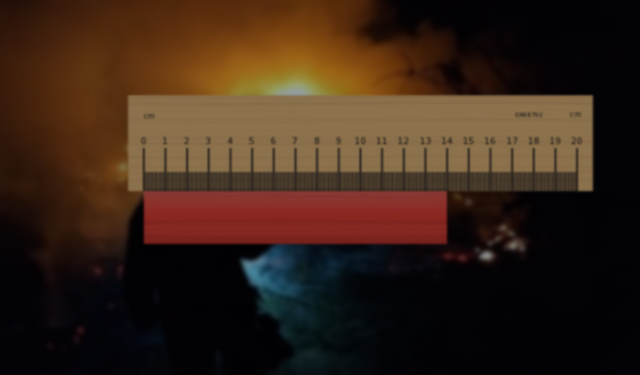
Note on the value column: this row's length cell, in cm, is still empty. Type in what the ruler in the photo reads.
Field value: 14 cm
